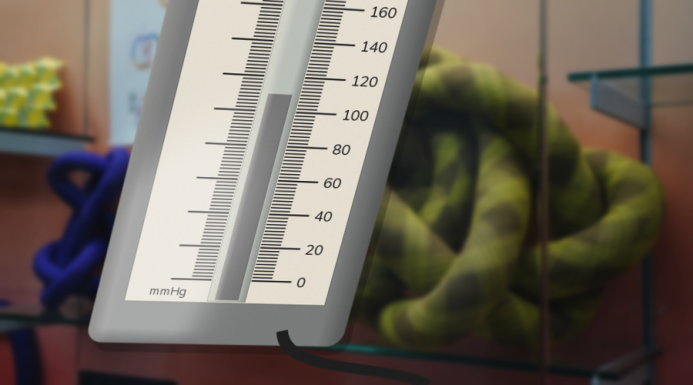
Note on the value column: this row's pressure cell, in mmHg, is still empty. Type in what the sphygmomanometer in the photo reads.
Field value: 110 mmHg
